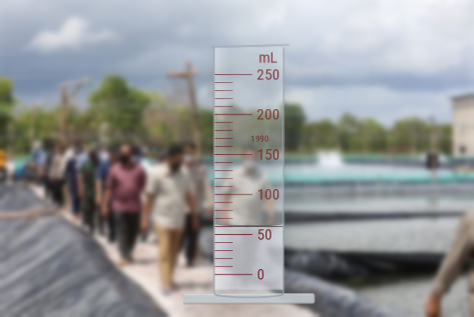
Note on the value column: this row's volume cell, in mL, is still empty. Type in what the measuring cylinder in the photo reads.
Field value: 60 mL
